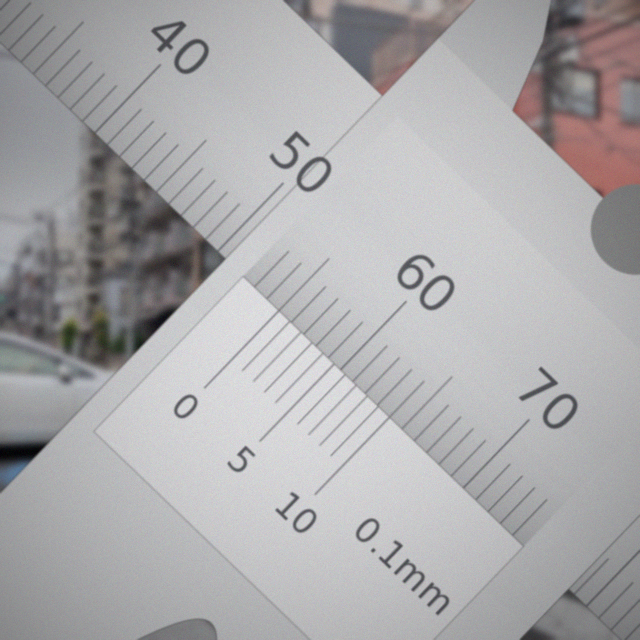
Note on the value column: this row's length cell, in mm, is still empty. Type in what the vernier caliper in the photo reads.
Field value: 55.0 mm
